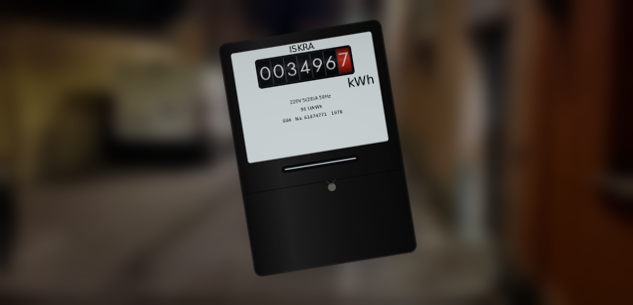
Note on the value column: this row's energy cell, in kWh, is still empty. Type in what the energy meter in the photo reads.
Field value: 3496.7 kWh
